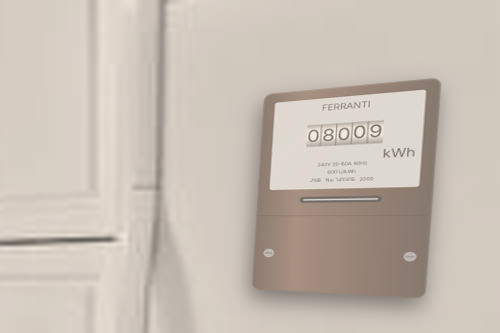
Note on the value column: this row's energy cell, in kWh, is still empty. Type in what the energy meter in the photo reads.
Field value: 8009 kWh
